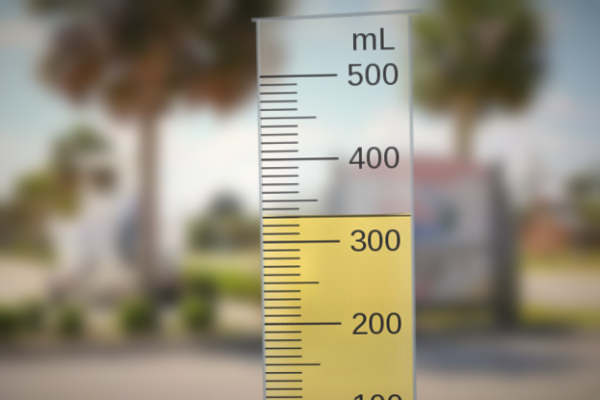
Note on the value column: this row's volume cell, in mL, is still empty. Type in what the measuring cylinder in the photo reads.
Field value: 330 mL
